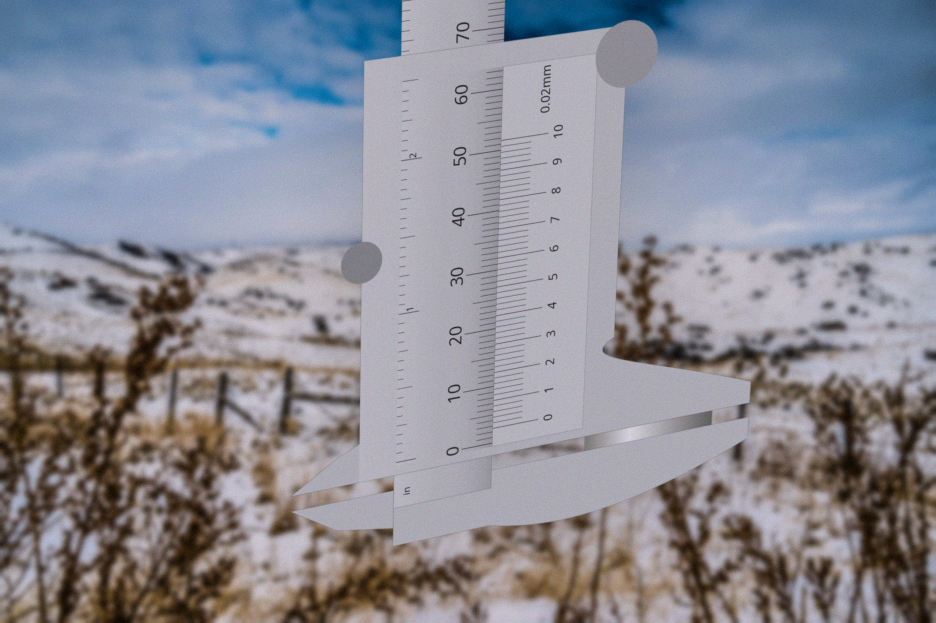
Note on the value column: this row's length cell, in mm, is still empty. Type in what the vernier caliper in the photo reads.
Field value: 2.6 mm
